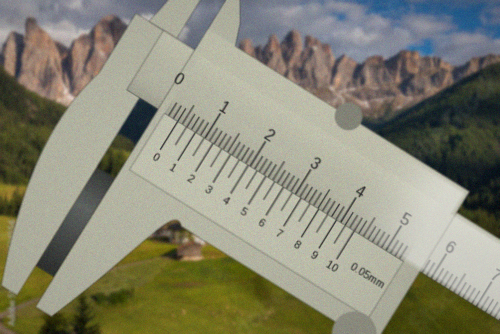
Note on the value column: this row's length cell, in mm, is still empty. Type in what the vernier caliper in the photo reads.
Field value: 4.0 mm
